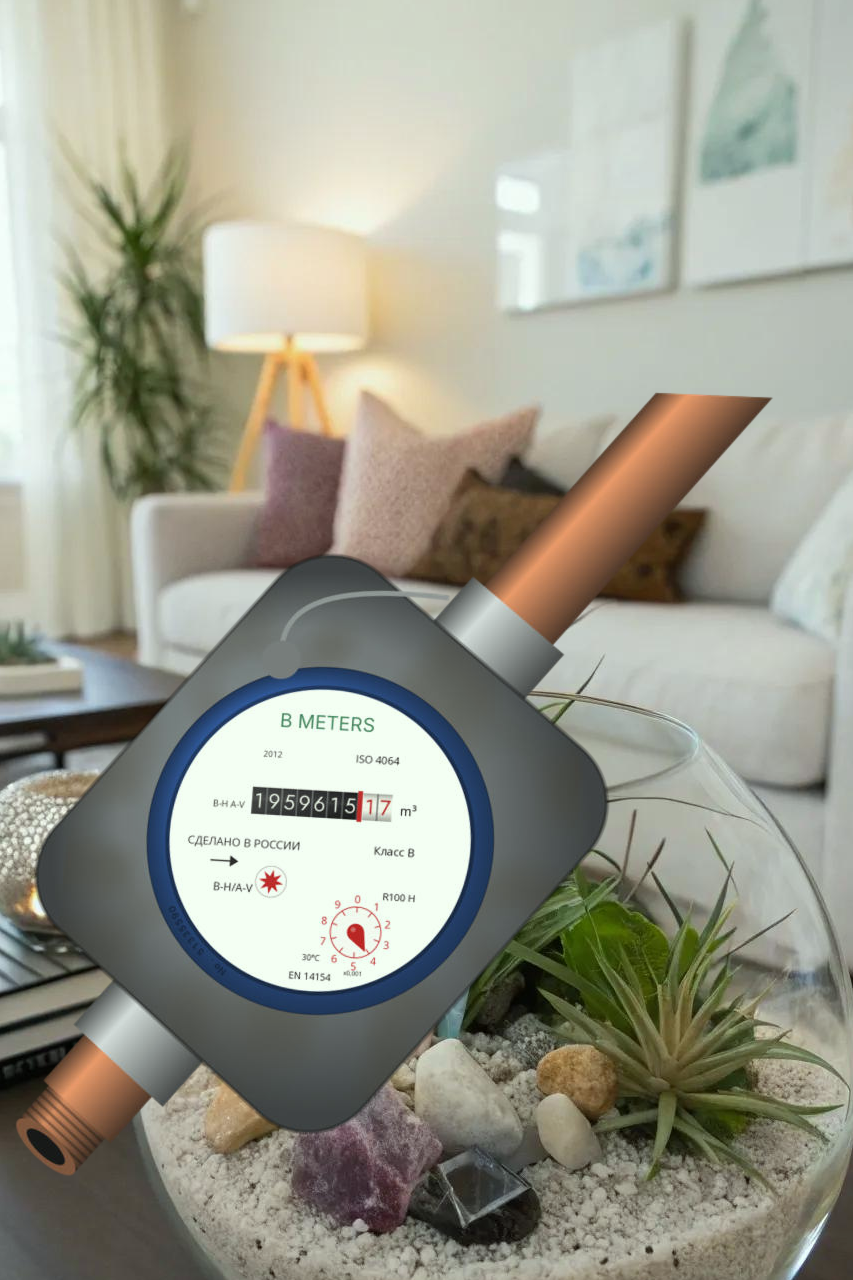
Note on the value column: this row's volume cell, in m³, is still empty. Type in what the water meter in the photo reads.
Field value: 1959615.174 m³
